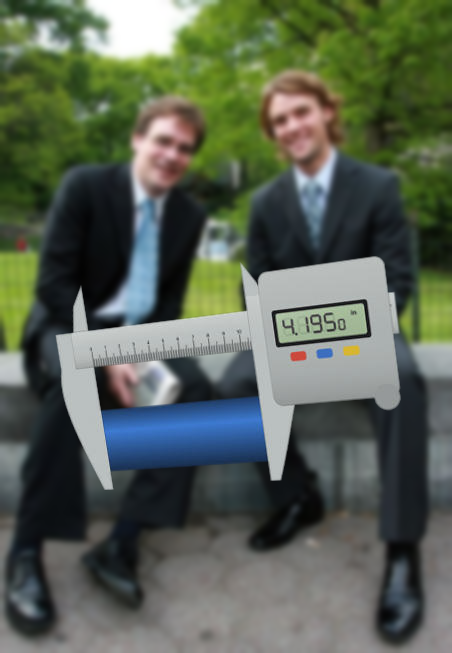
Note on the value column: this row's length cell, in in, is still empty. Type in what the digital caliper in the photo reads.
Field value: 4.1950 in
